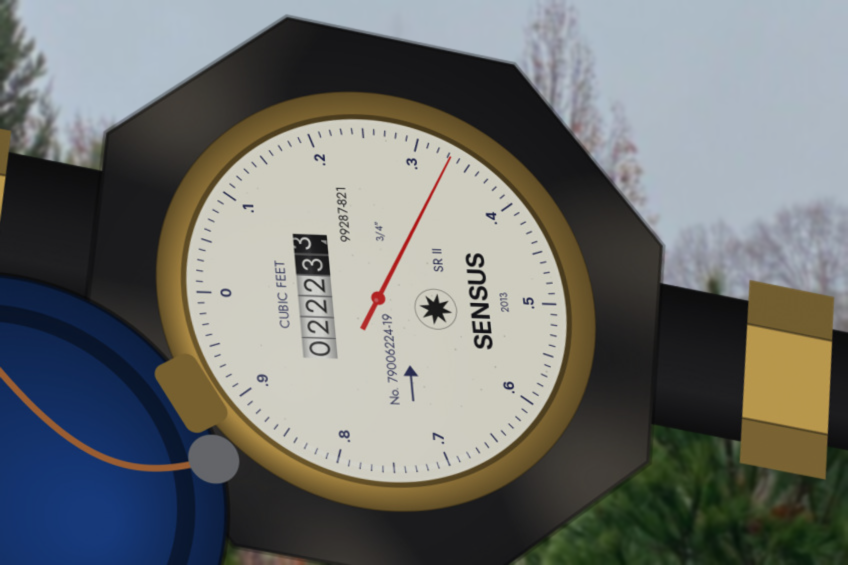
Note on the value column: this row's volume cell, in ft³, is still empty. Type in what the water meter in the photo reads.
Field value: 22233.33 ft³
